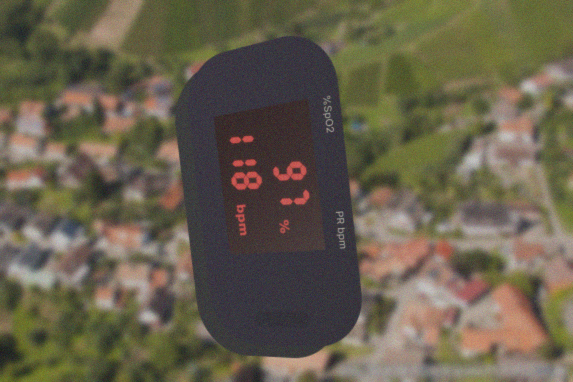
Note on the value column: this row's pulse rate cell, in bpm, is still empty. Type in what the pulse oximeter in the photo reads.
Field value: 118 bpm
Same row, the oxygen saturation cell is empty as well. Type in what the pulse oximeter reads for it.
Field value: 97 %
